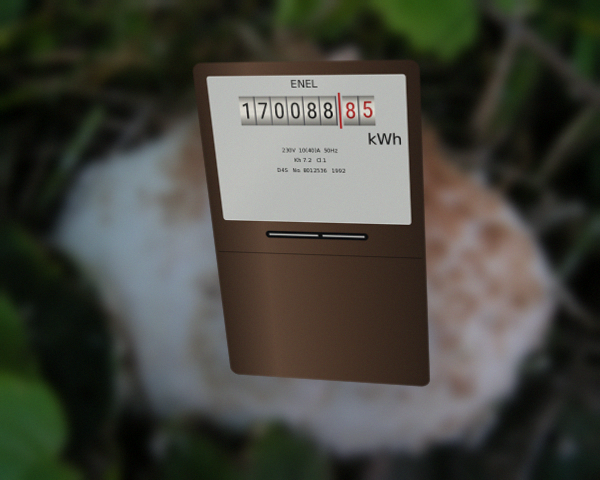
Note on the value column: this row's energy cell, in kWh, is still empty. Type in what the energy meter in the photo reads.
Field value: 170088.85 kWh
